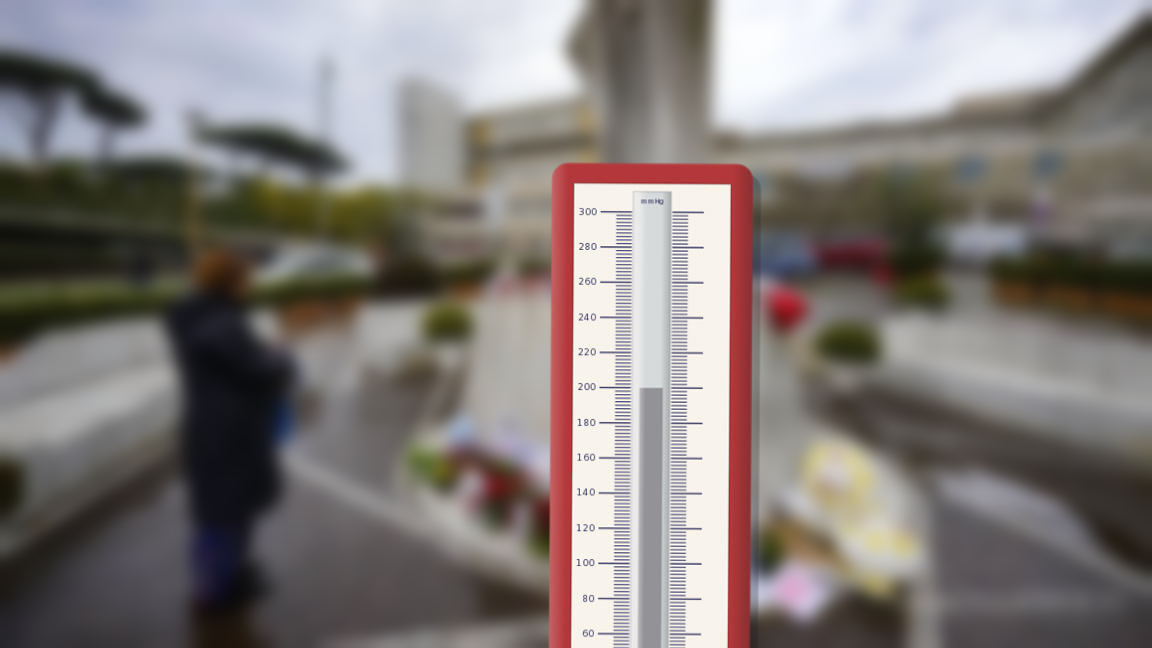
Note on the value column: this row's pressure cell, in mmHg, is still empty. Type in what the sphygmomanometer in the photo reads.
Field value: 200 mmHg
